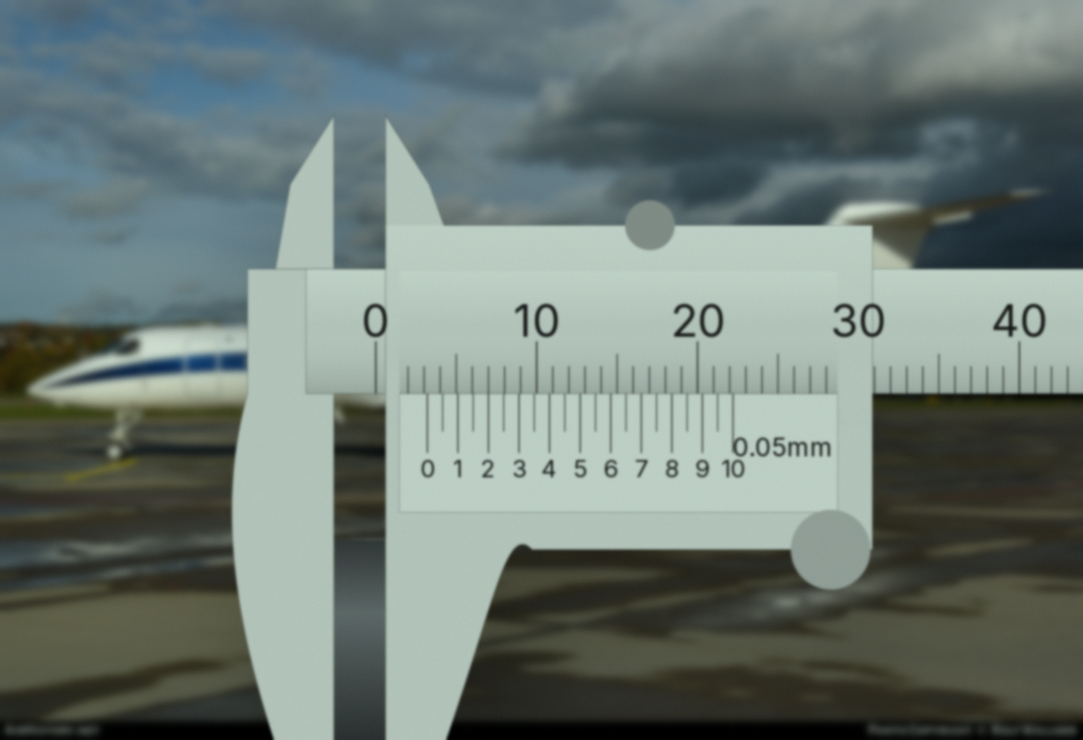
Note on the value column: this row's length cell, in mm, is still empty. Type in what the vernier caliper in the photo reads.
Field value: 3.2 mm
